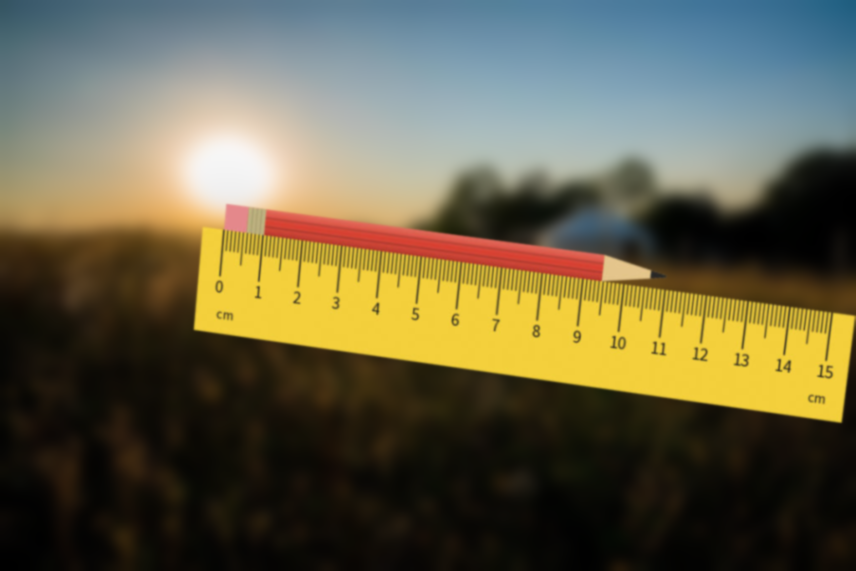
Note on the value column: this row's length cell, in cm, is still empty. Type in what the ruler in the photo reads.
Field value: 11 cm
